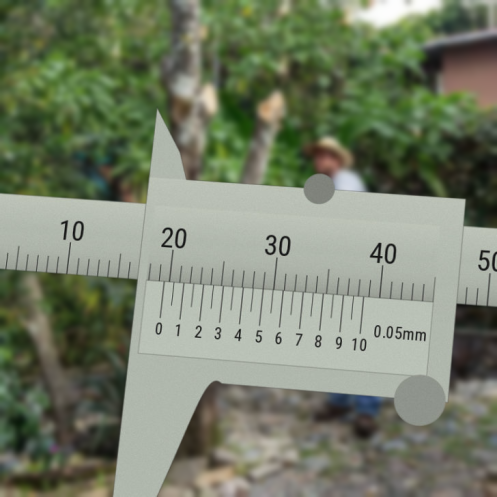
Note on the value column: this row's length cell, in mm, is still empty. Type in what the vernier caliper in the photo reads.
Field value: 19.5 mm
